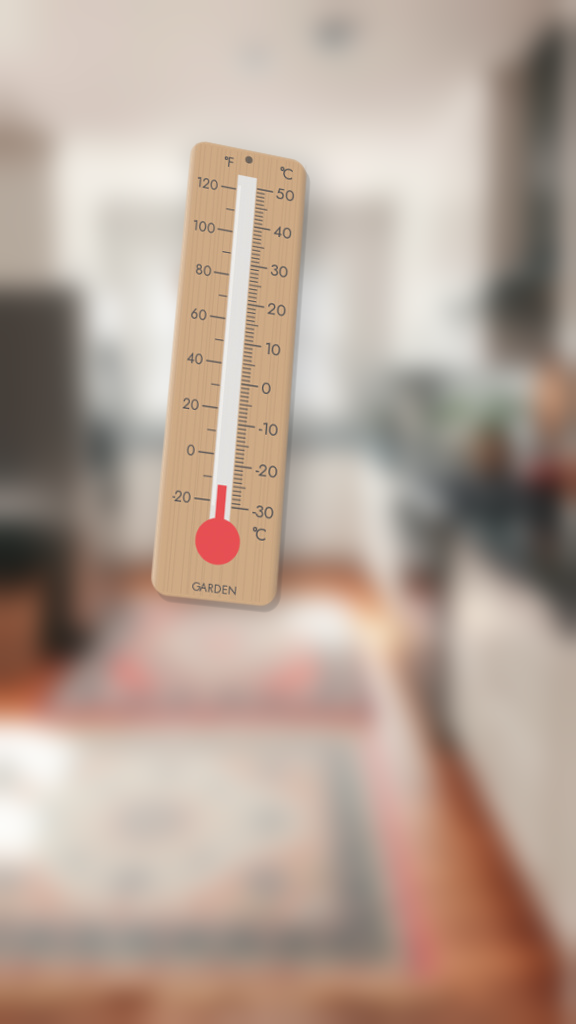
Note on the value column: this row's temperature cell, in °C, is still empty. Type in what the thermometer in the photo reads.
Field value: -25 °C
